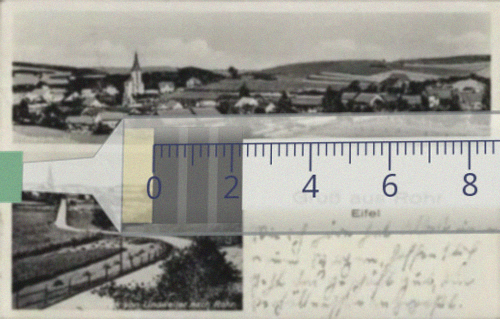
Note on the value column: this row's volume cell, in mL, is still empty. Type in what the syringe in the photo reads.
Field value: 0 mL
